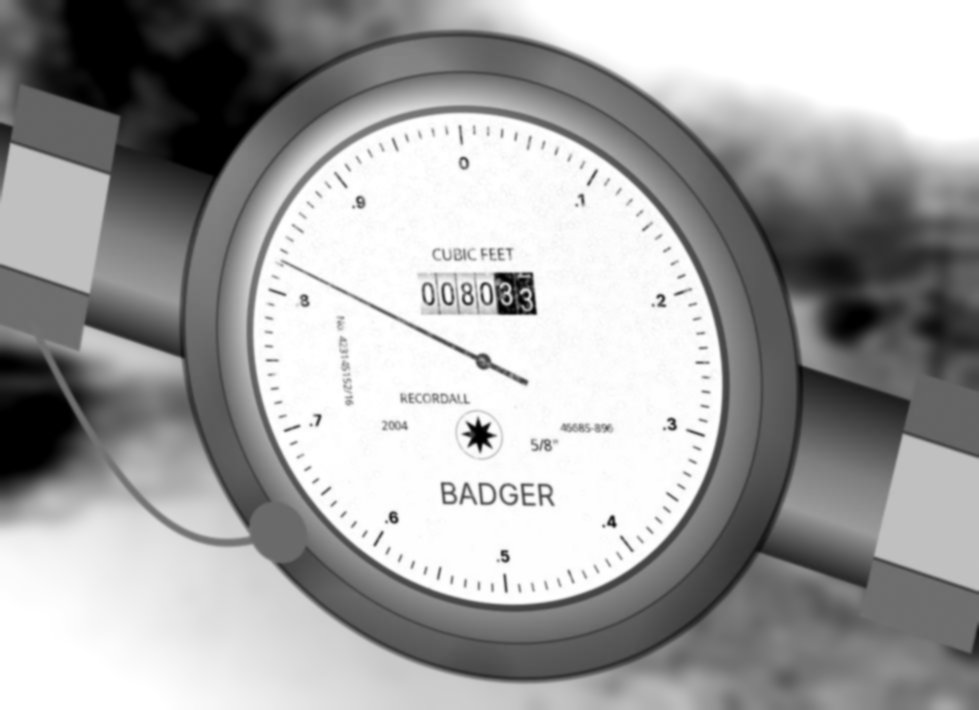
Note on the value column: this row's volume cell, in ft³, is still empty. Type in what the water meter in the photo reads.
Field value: 8032.82 ft³
